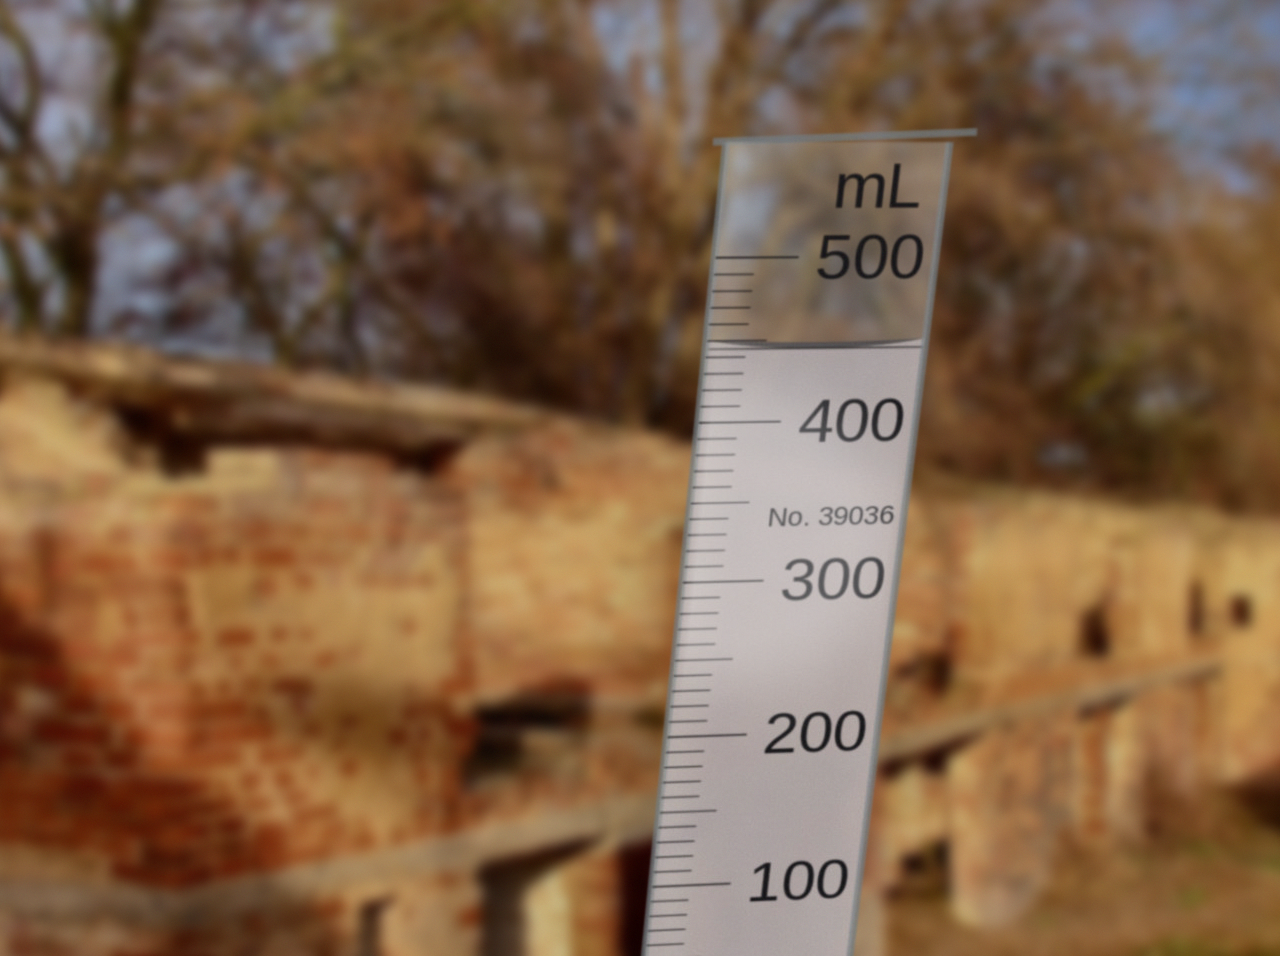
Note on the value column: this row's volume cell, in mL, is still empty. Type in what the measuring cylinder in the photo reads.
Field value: 445 mL
